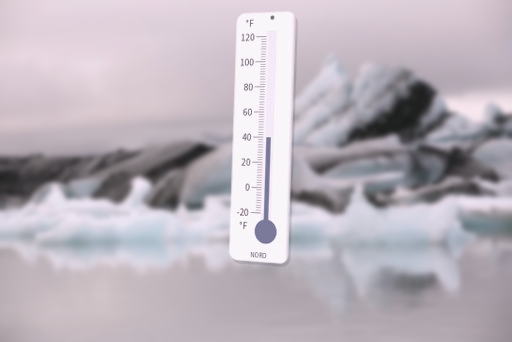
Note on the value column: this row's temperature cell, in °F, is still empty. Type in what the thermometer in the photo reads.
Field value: 40 °F
